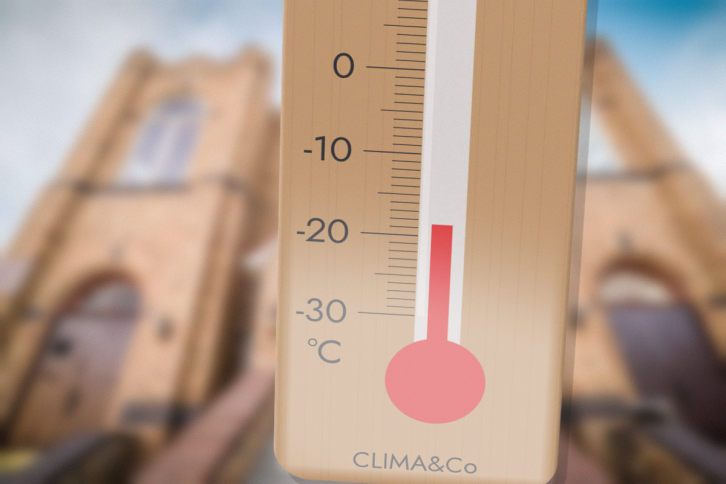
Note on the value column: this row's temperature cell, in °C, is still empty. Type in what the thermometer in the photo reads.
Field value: -18.5 °C
